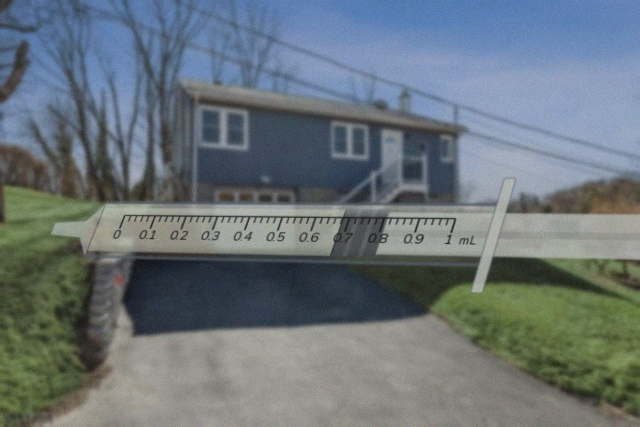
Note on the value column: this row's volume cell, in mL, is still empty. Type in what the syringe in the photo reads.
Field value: 0.68 mL
